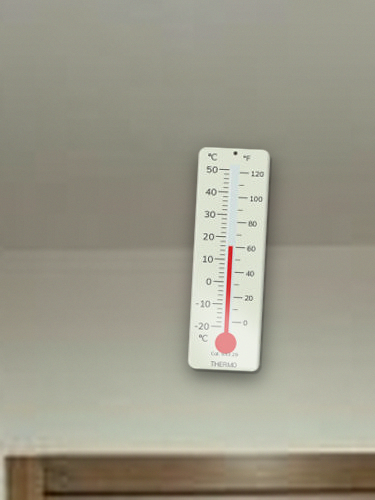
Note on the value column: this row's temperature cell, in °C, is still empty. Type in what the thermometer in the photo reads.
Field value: 16 °C
